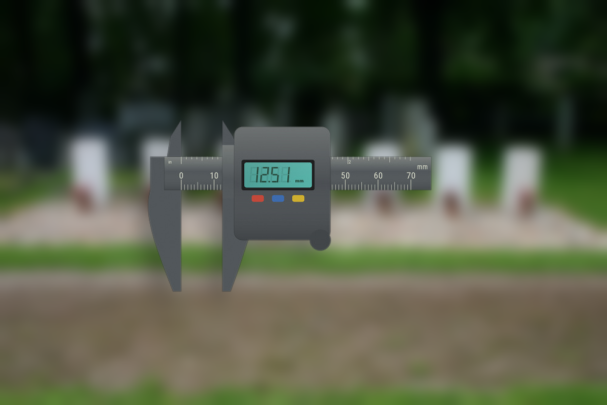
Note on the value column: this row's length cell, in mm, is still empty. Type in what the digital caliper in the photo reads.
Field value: 12.51 mm
